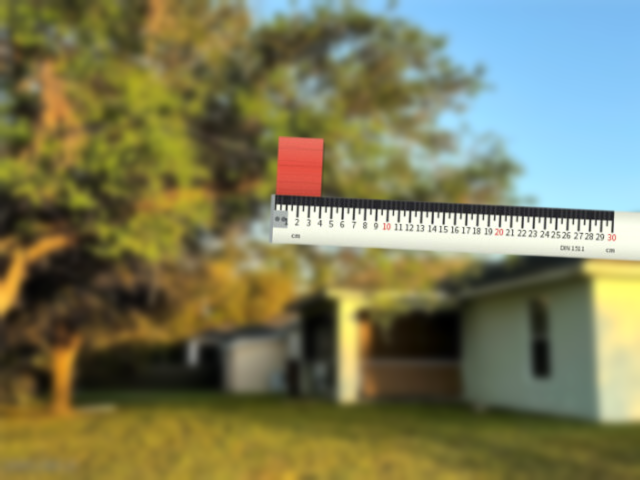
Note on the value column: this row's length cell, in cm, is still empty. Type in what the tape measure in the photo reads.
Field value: 4 cm
